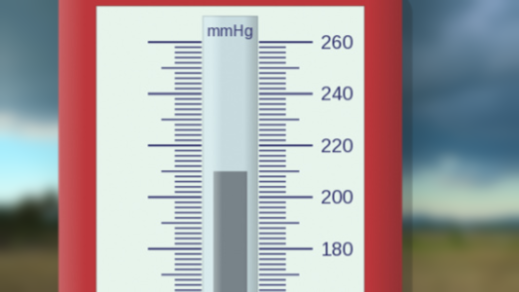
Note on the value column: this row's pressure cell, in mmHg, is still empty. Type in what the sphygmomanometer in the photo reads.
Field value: 210 mmHg
